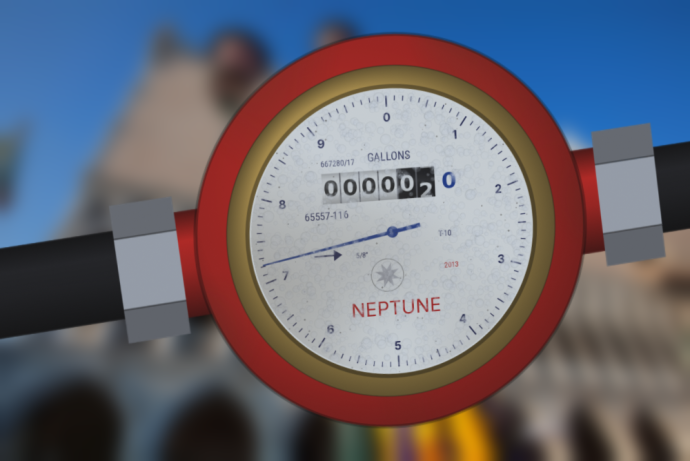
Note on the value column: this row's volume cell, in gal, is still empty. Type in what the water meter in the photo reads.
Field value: 17.2 gal
